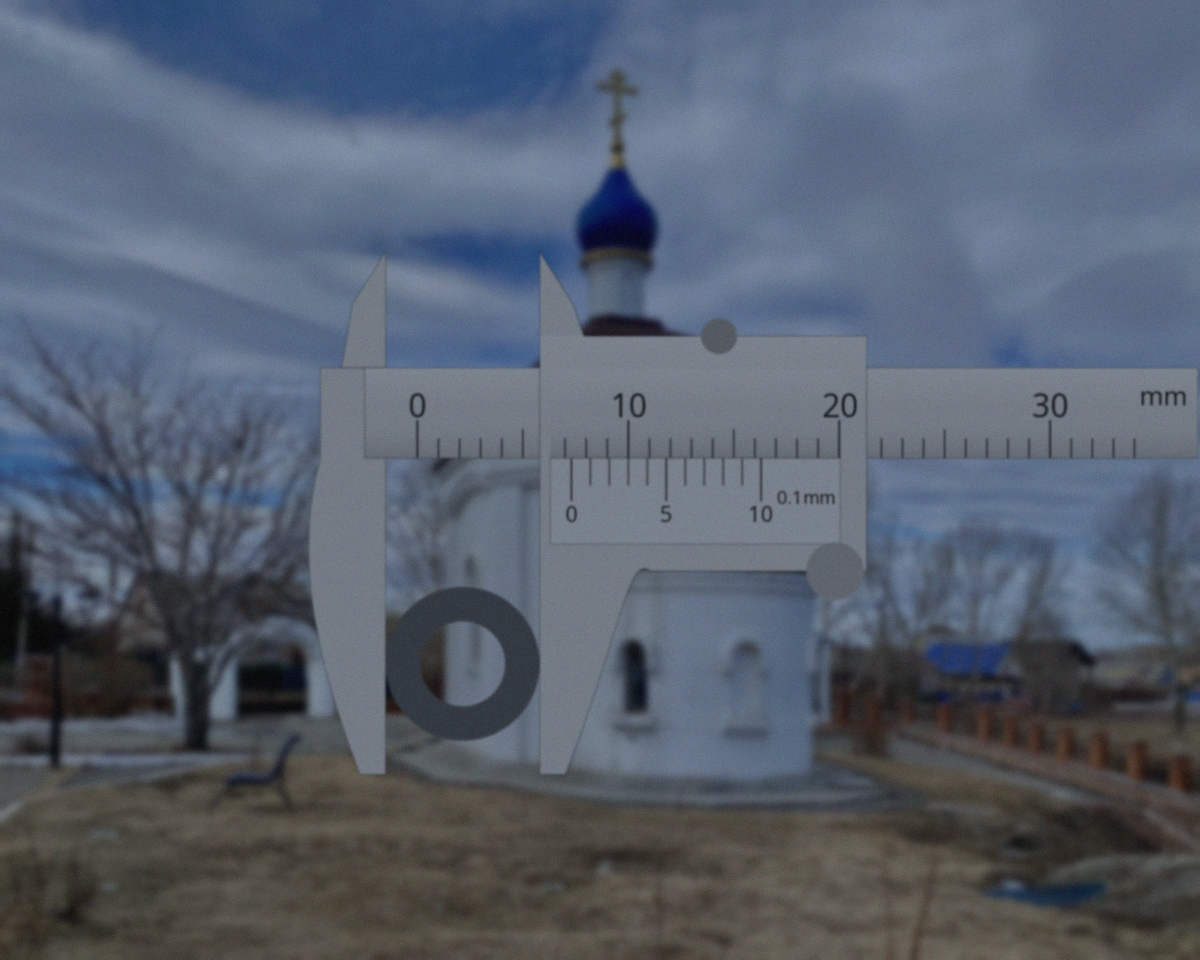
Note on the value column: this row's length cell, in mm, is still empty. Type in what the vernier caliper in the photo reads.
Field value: 7.3 mm
